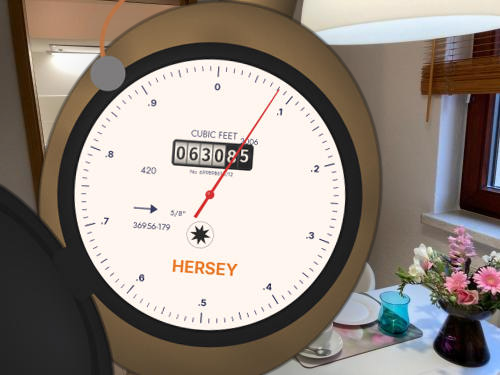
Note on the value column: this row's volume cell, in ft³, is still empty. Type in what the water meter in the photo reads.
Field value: 63085.08 ft³
